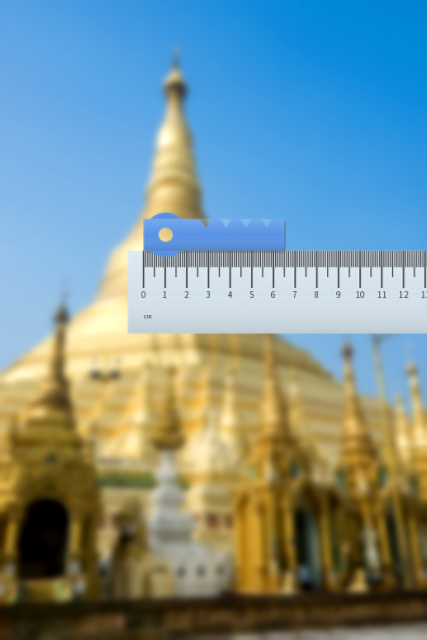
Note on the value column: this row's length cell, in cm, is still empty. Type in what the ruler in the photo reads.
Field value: 6.5 cm
